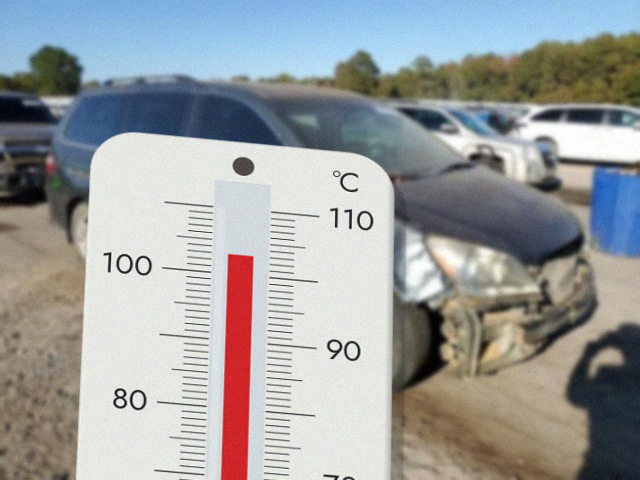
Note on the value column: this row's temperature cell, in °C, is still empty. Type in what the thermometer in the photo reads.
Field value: 103 °C
